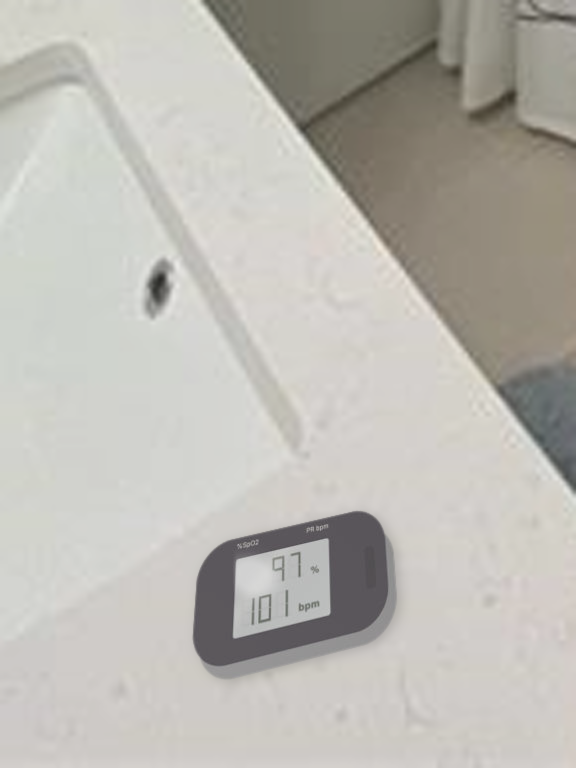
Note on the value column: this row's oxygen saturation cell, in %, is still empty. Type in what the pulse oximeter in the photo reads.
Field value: 97 %
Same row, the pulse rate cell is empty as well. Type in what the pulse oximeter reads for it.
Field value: 101 bpm
